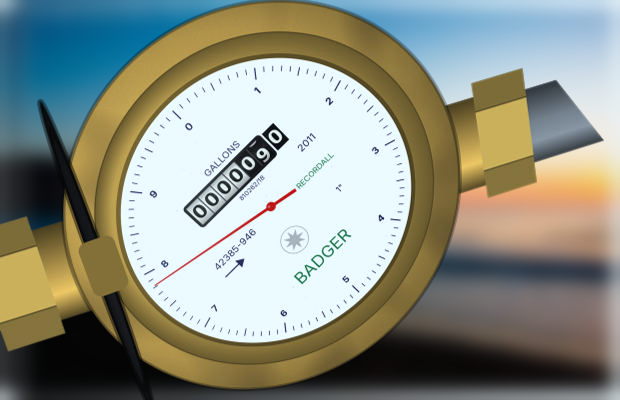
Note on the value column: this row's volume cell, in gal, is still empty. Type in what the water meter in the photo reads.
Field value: 87.8 gal
